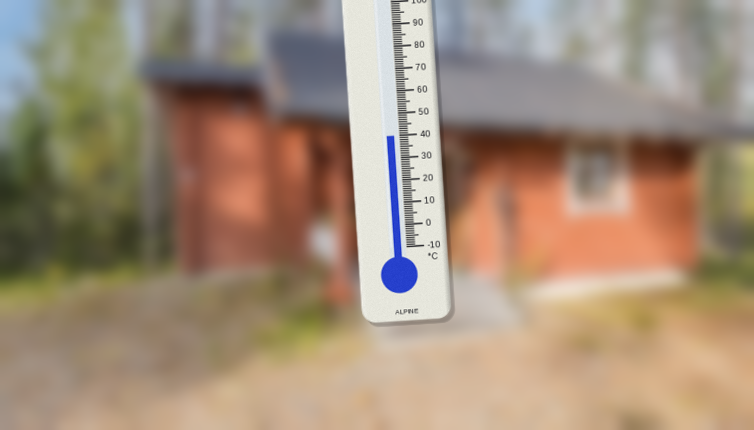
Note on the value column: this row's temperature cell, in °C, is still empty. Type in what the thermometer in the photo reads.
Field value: 40 °C
